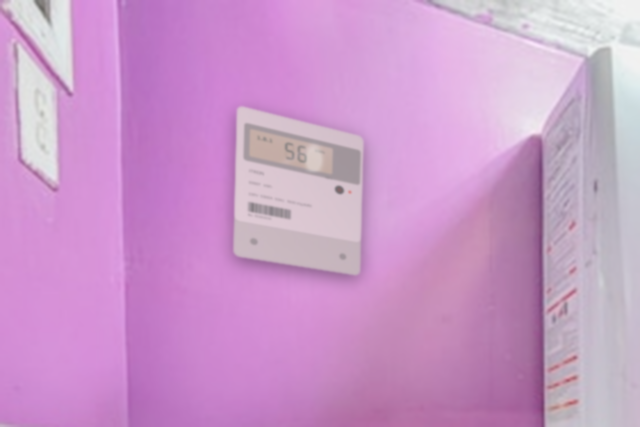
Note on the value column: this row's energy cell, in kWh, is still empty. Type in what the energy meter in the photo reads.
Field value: 56 kWh
